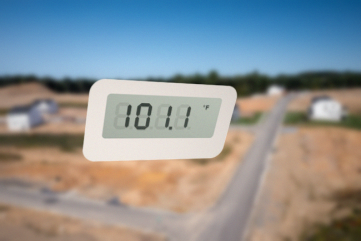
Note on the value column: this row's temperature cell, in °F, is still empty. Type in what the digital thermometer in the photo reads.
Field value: 101.1 °F
